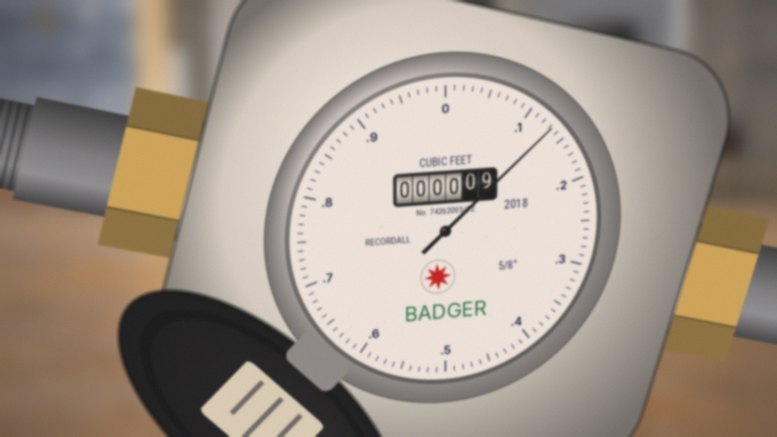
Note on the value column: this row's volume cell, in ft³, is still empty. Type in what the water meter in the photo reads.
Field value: 9.13 ft³
